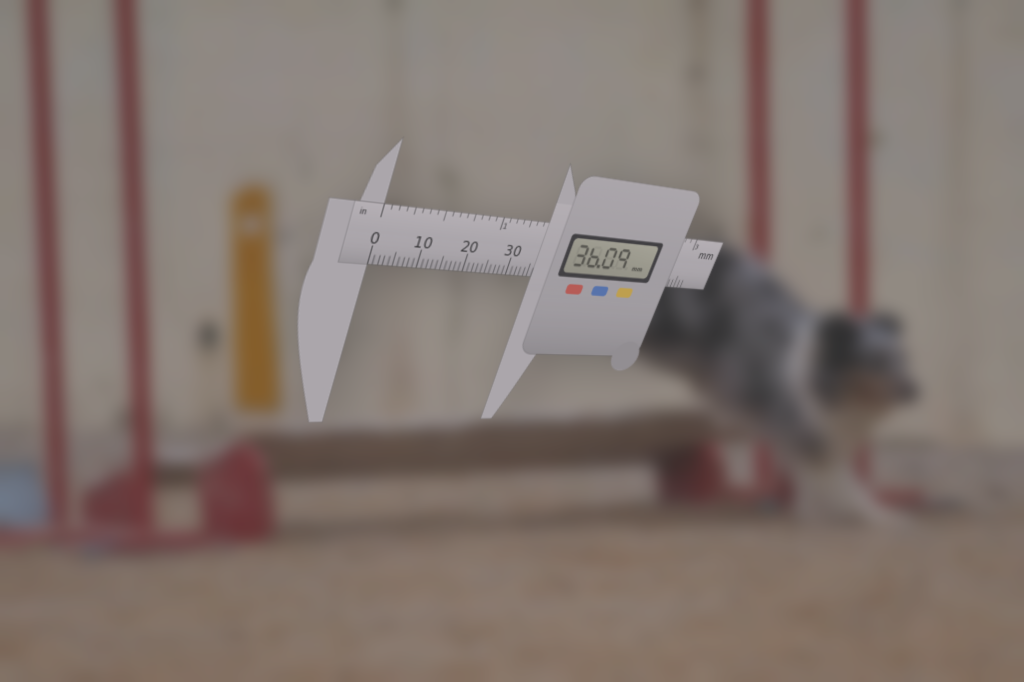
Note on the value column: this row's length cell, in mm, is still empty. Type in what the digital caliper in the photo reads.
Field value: 36.09 mm
